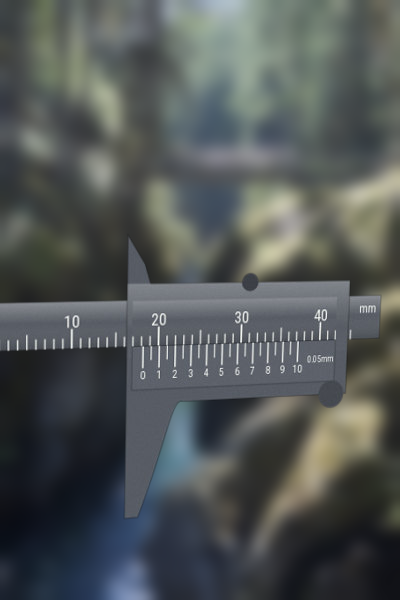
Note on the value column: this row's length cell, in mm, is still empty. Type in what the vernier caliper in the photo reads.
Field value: 18.2 mm
